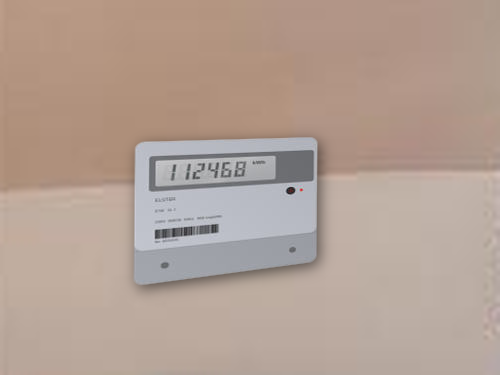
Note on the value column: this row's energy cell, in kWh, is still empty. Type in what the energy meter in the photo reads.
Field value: 112468 kWh
